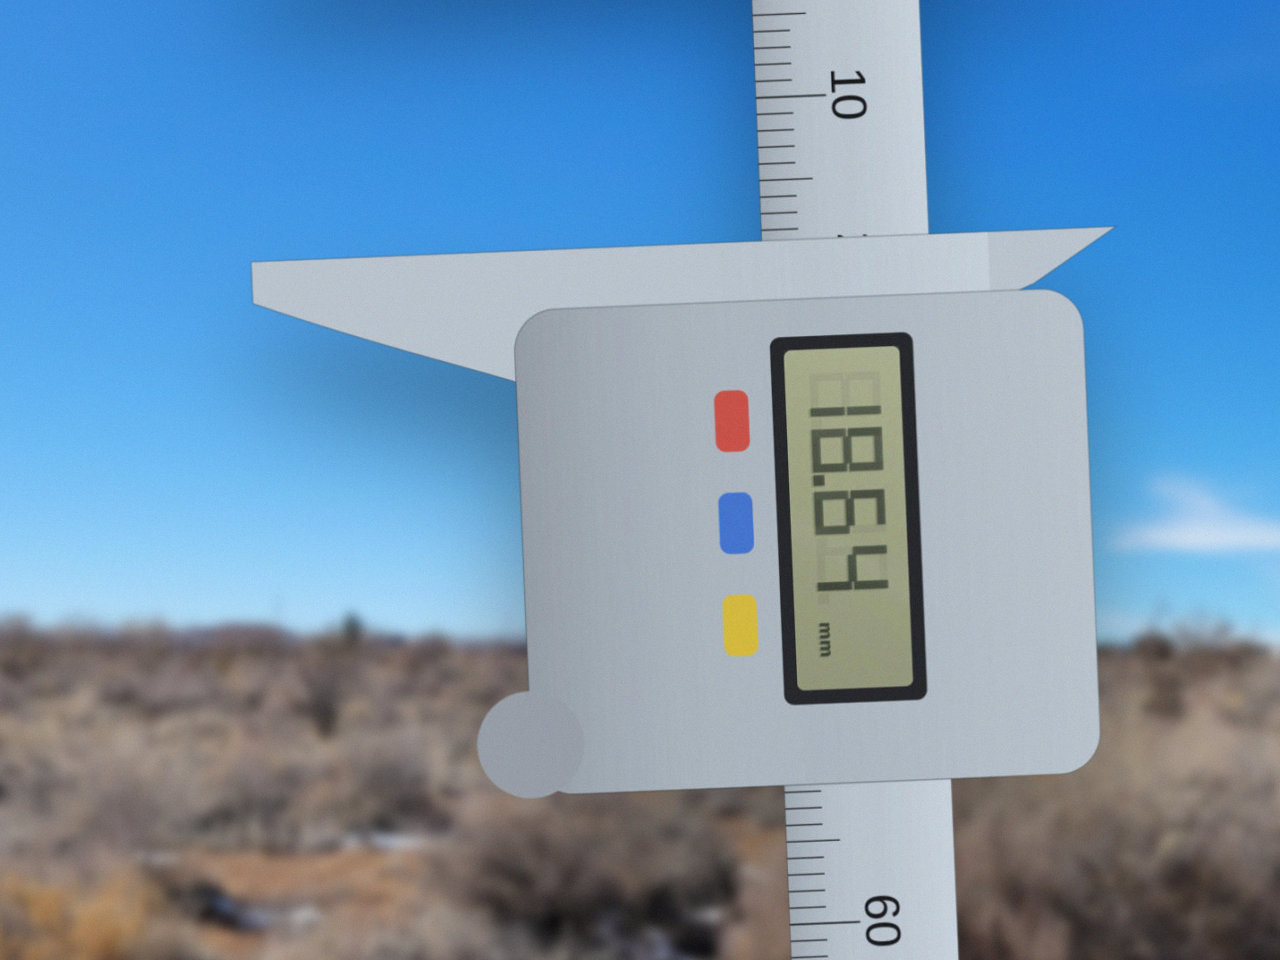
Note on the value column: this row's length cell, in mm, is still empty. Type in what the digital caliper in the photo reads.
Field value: 18.64 mm
